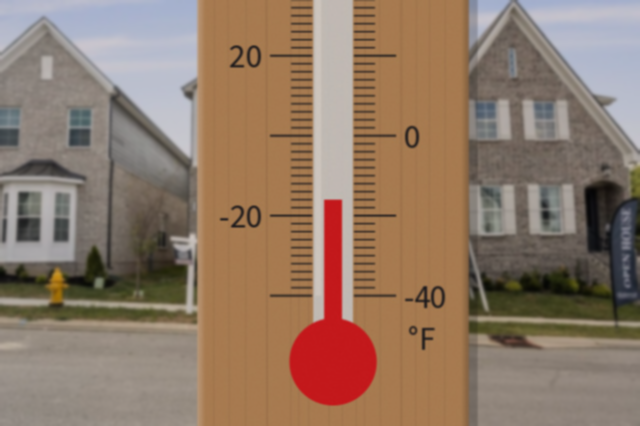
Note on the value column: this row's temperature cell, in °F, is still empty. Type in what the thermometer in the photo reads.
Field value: -16 °F
